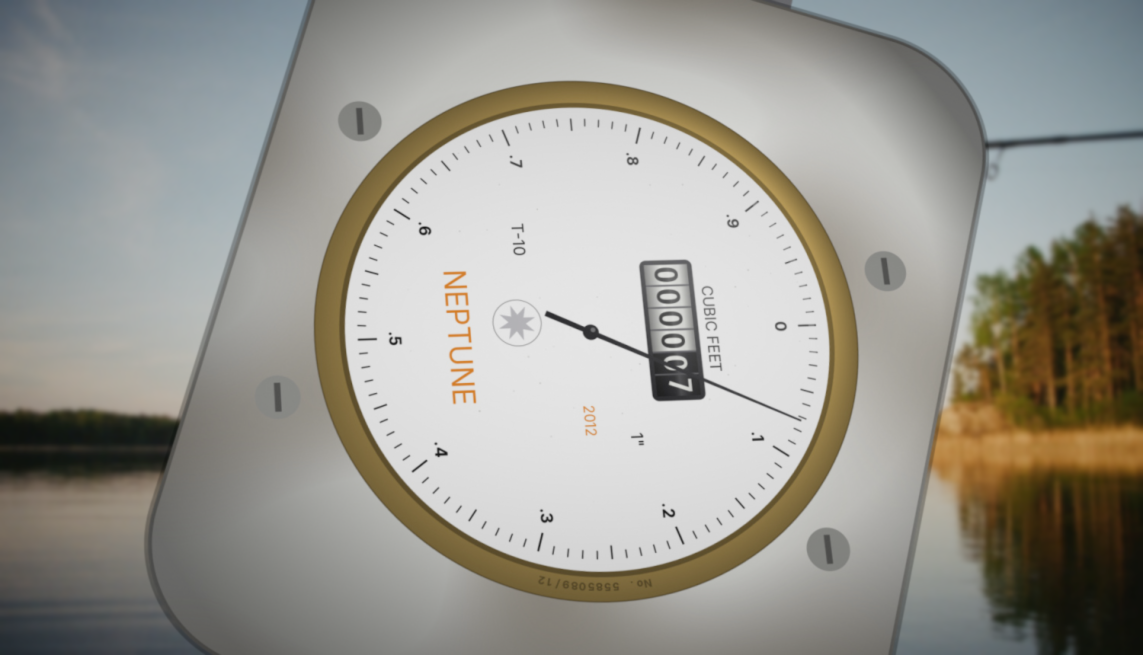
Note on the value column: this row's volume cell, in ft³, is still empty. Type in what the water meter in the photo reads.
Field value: 7.07 ft³
